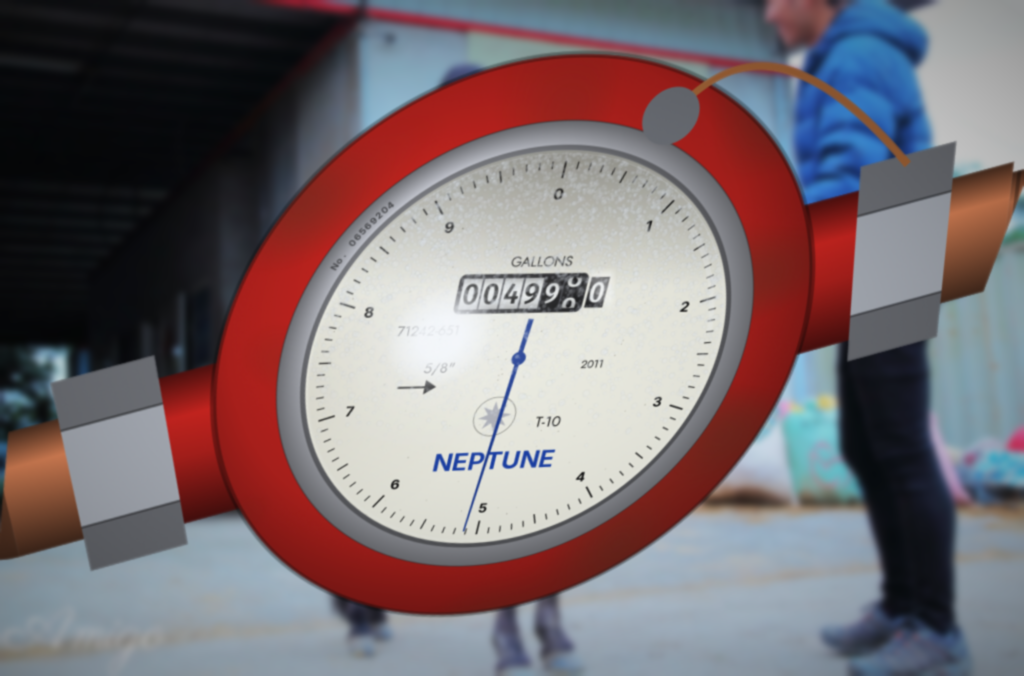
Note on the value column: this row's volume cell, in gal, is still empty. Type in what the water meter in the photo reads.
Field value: 49985.1 gal
